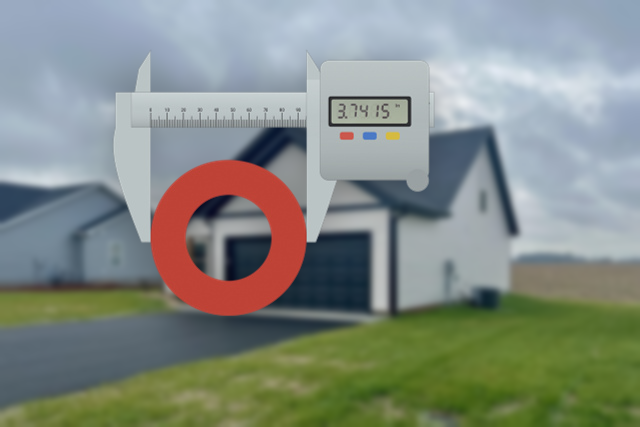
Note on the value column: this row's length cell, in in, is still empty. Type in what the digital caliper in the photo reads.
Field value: 3.7415 in
